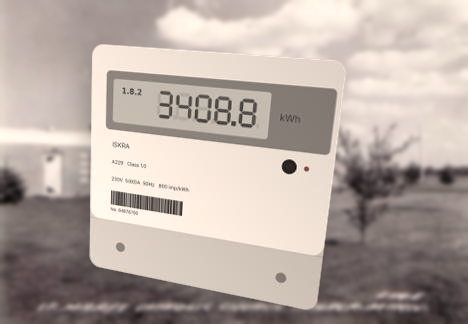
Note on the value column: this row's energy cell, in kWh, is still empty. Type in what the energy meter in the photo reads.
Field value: 3408.8 kWh
